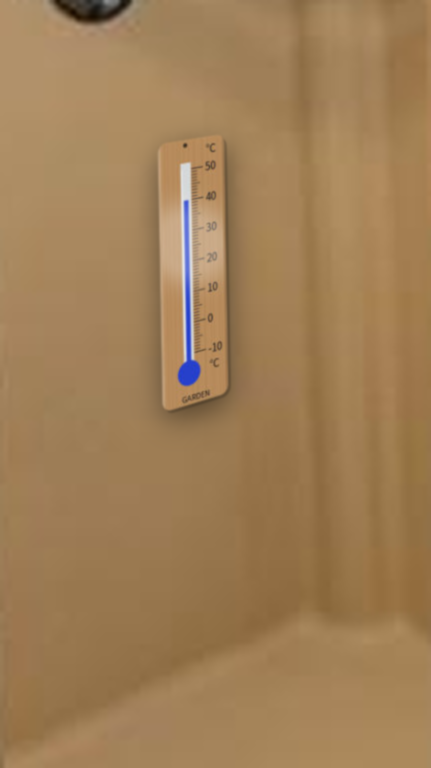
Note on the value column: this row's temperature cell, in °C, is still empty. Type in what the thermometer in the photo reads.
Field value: 40 °C
